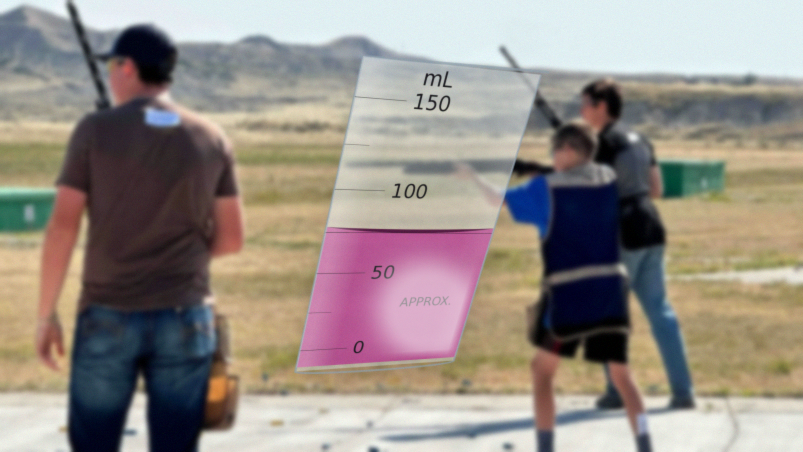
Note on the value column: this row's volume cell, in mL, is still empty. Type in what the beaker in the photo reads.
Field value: 75 mL
